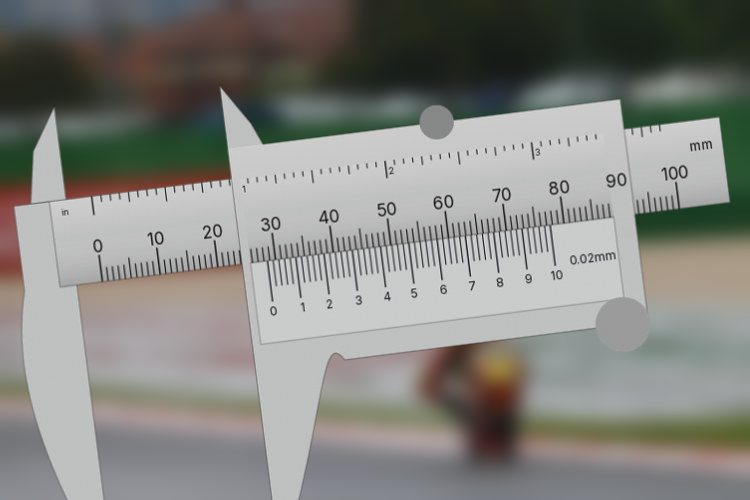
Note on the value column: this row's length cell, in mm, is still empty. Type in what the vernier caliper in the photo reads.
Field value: 28.6 mm
